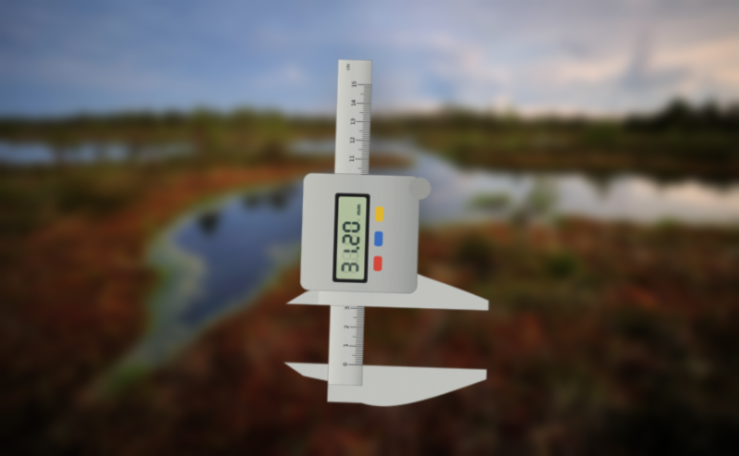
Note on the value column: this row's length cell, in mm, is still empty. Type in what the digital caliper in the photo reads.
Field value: 31.20 mm
